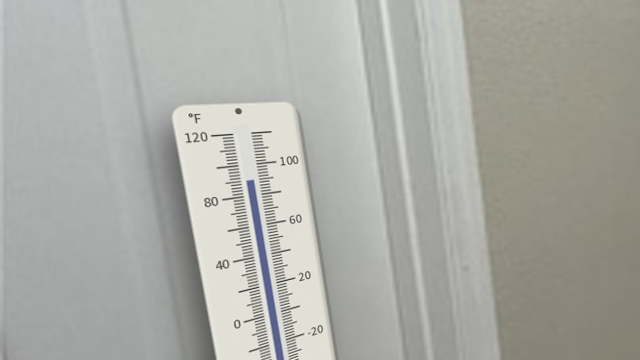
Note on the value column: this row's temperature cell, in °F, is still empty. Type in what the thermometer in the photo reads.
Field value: 90 °F
